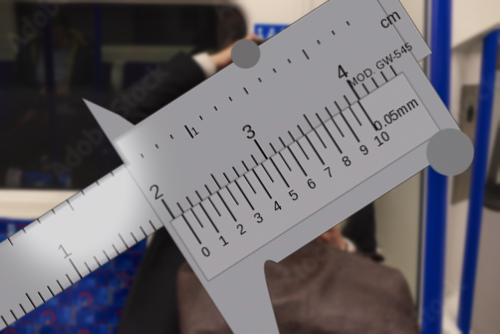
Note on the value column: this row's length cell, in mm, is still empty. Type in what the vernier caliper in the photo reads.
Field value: 20.8 mm
